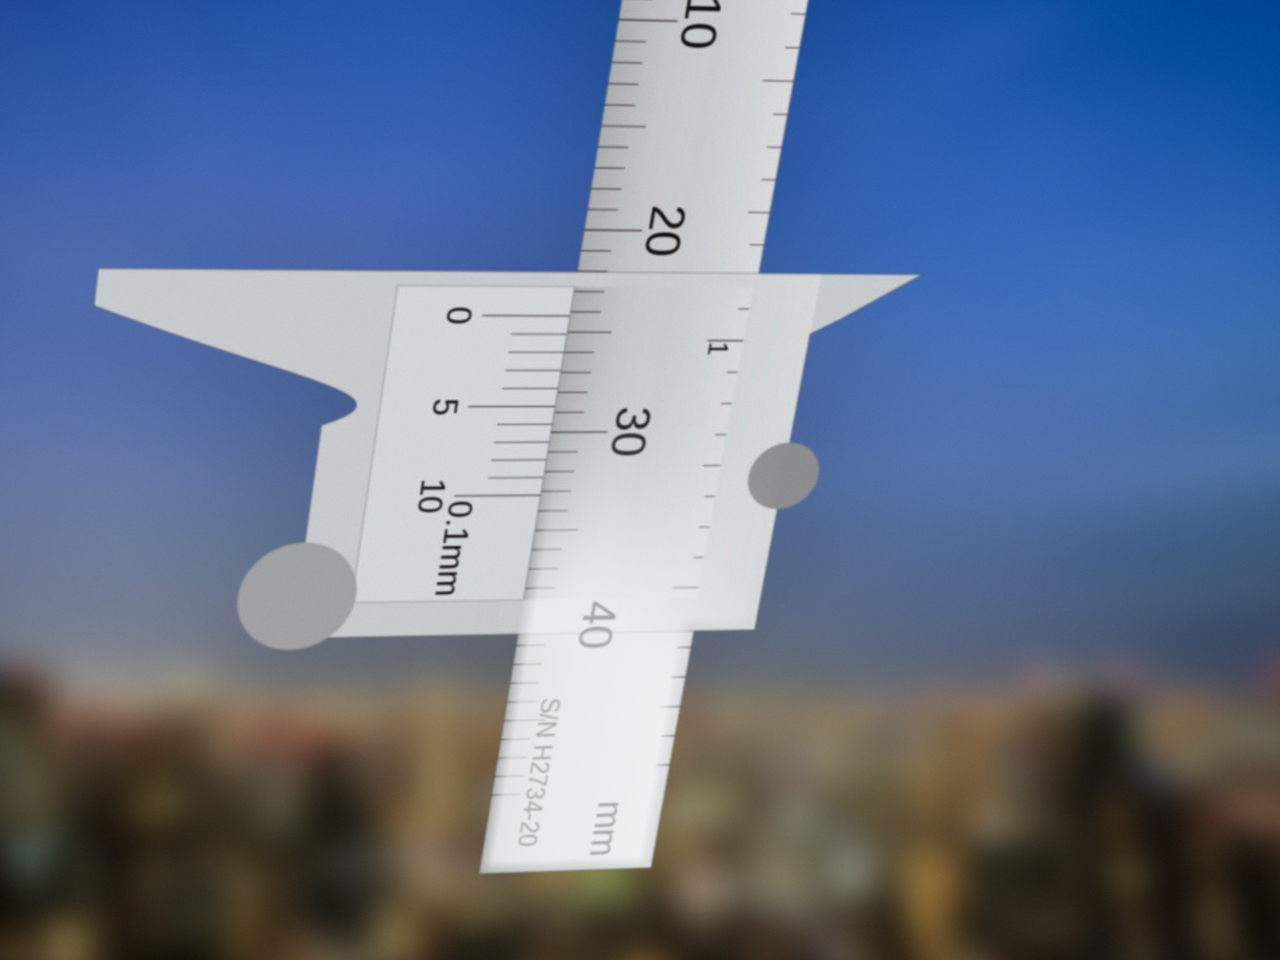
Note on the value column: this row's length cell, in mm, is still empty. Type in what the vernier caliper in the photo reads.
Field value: 24.2 mm
